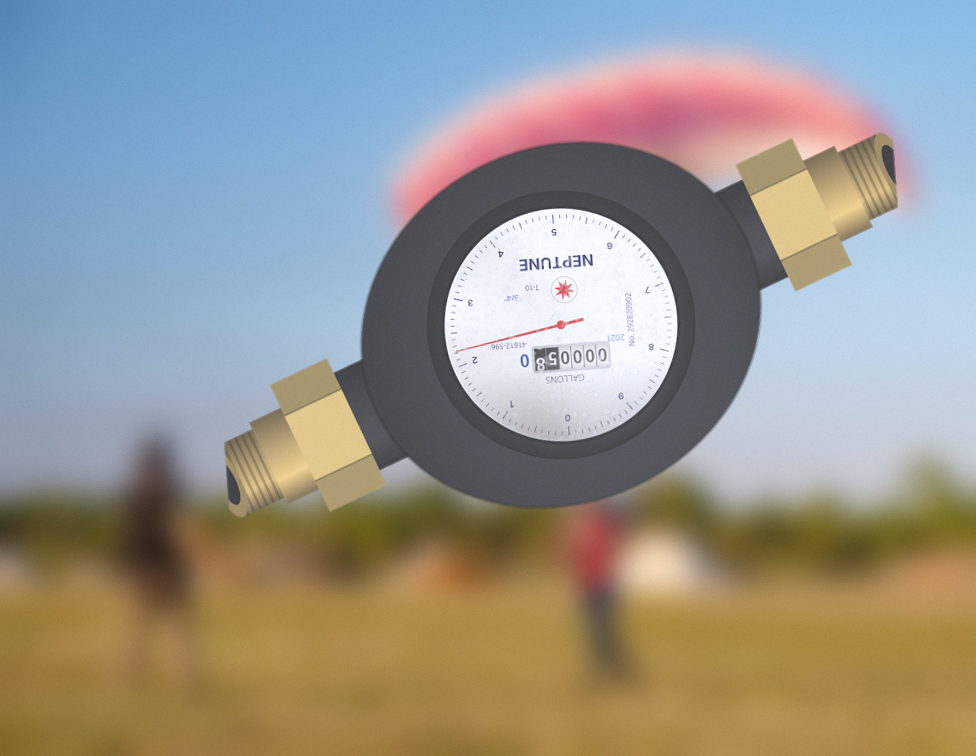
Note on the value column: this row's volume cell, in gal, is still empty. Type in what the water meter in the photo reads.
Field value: 582.2 gal
